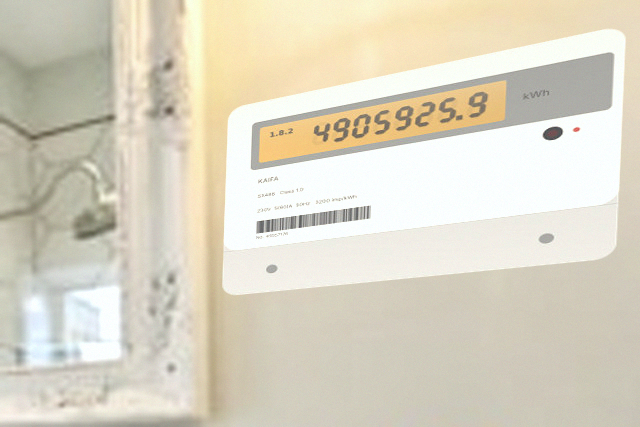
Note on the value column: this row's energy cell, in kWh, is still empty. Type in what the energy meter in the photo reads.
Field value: 4905925.9 kWh
